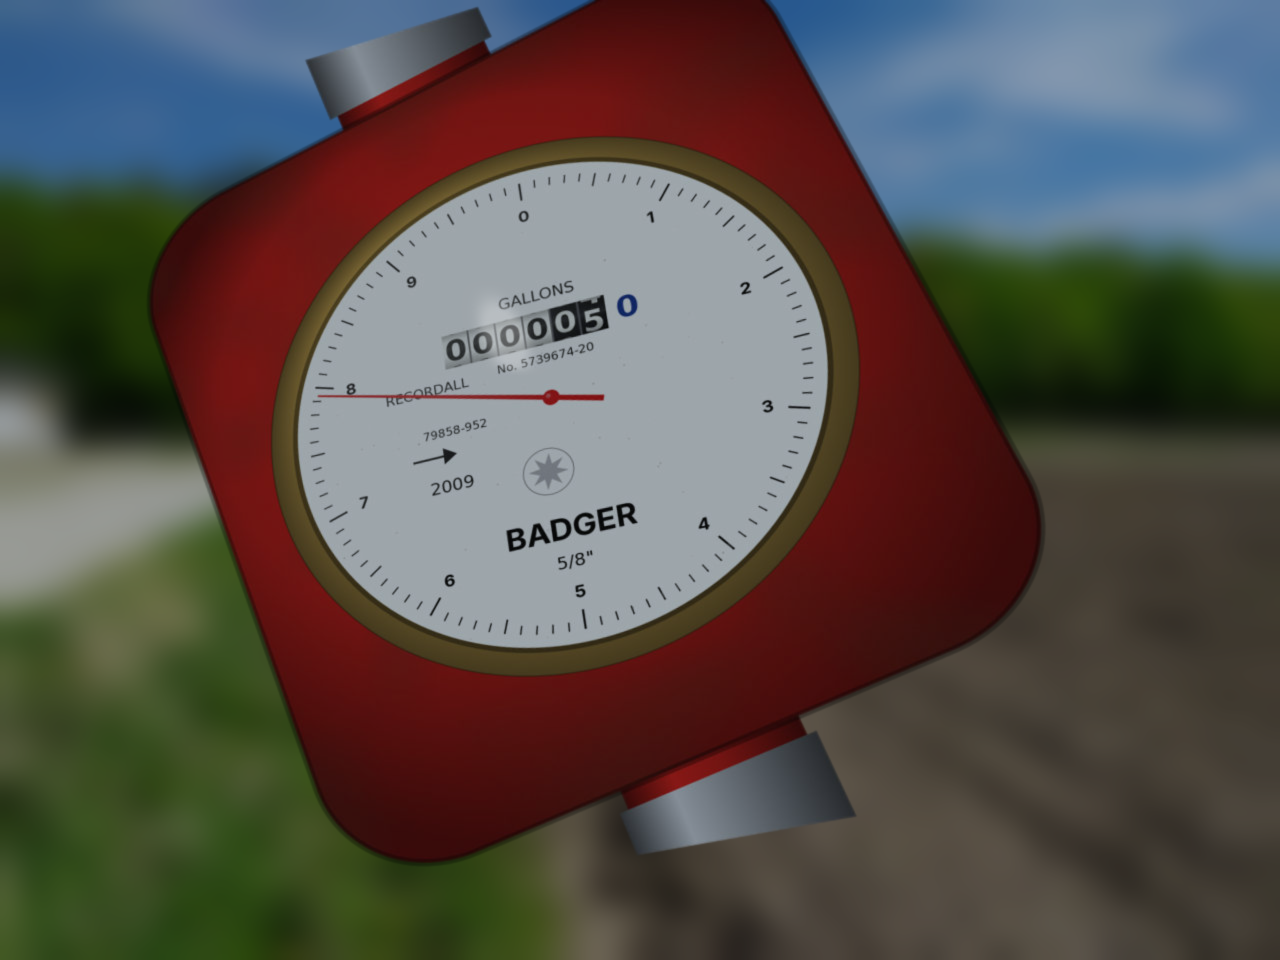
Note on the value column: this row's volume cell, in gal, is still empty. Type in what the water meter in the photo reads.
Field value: 47.9 gal
